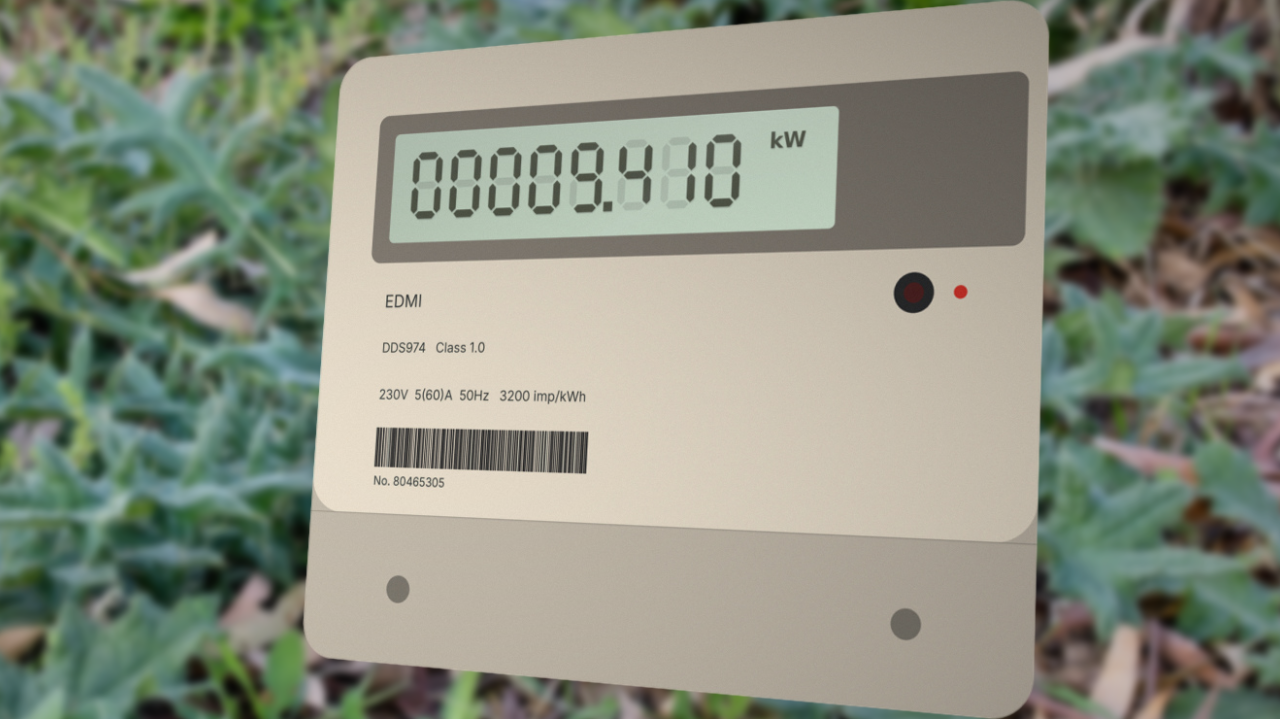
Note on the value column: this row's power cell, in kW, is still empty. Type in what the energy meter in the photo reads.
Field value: 9.410 kW
